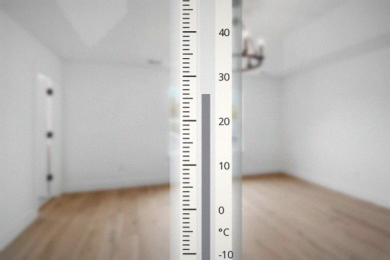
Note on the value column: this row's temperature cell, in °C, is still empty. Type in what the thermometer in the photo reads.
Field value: 26 °C
